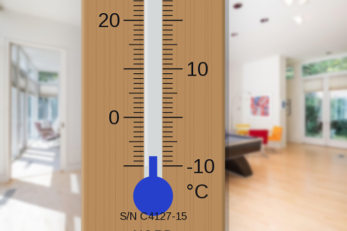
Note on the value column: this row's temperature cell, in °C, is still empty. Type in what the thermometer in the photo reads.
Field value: -8 °C
